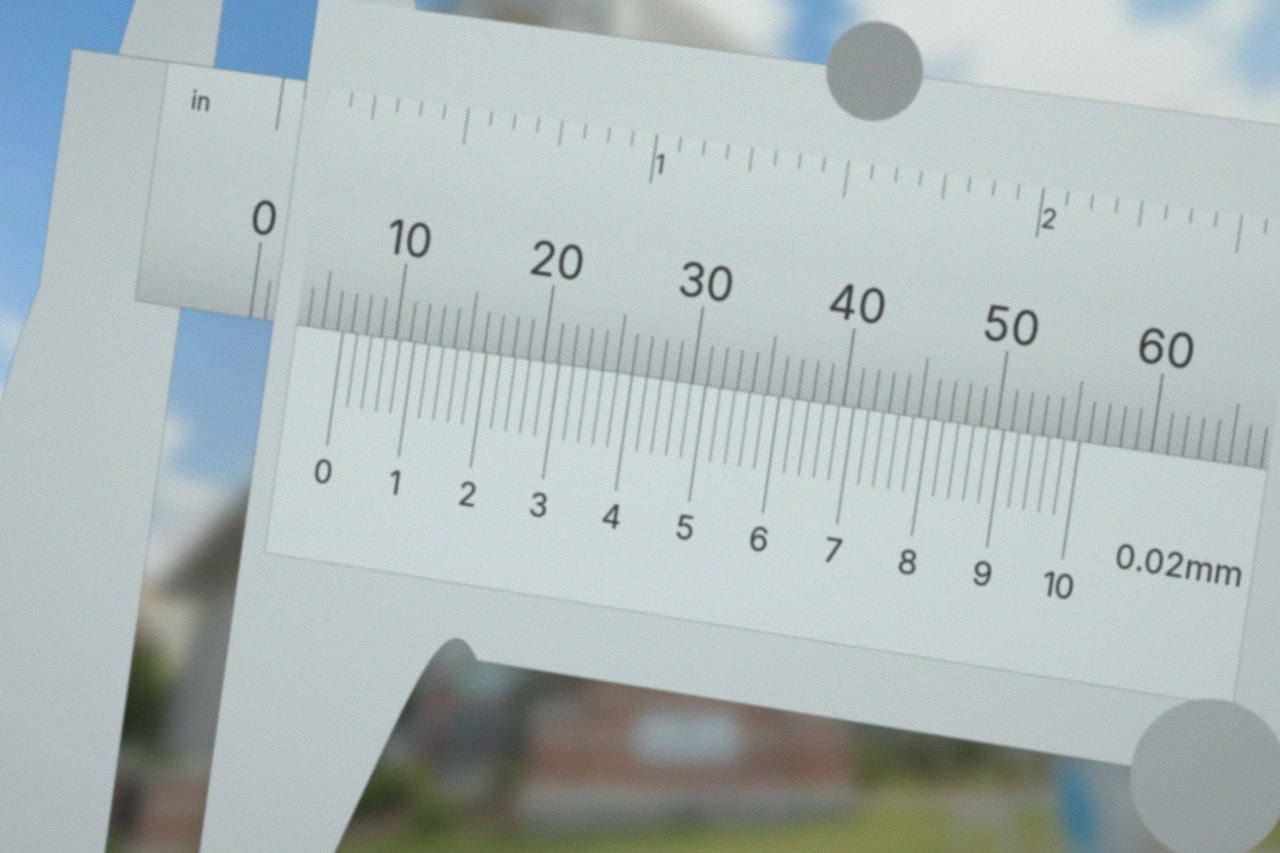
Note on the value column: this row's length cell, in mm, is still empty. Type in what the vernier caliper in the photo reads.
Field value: 6.4 mm
